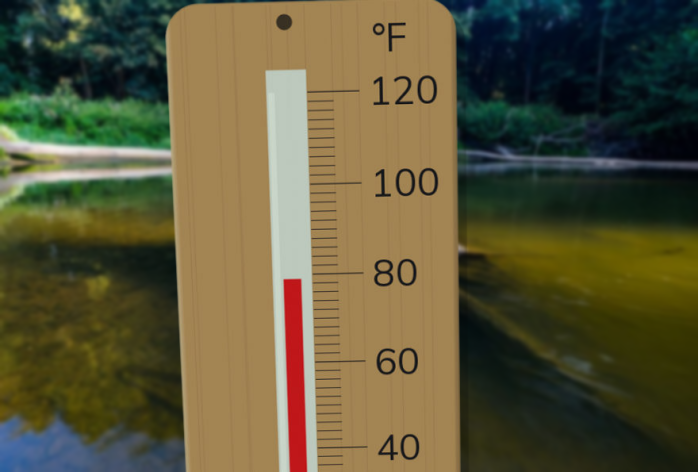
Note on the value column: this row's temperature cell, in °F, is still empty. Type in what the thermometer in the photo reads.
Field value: 79 °F
